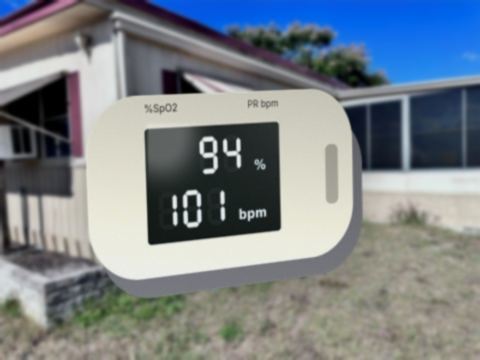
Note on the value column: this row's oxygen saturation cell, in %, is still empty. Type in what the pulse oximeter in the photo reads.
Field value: 94 %
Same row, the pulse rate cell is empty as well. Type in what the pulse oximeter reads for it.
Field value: 101 bpm
